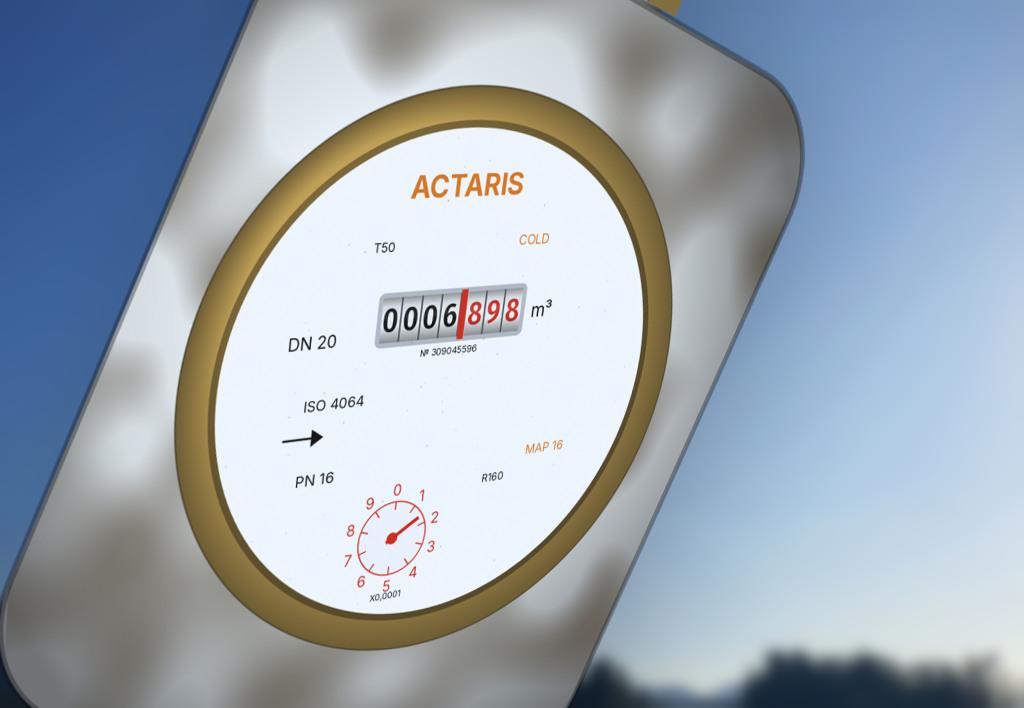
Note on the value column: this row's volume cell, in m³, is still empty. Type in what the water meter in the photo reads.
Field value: 6.8981 m³
